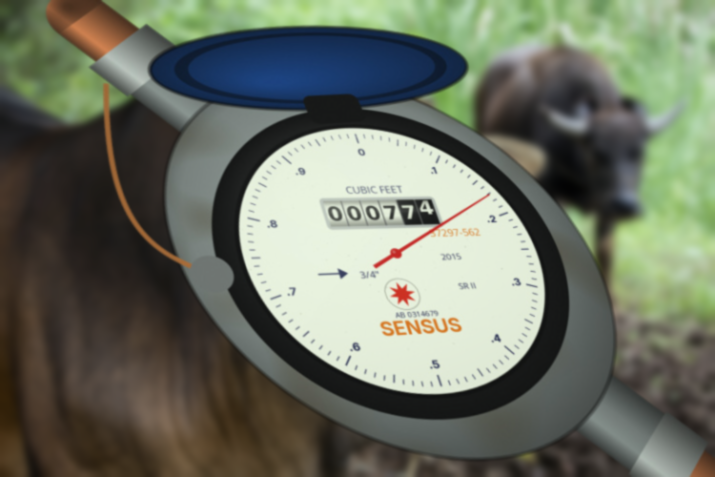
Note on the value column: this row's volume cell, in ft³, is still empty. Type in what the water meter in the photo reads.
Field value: 774.17 ft³
